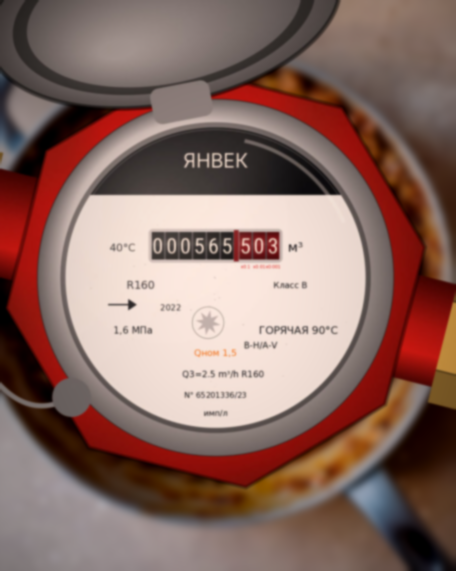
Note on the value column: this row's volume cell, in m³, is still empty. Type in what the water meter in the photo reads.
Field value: 565.503 m³
